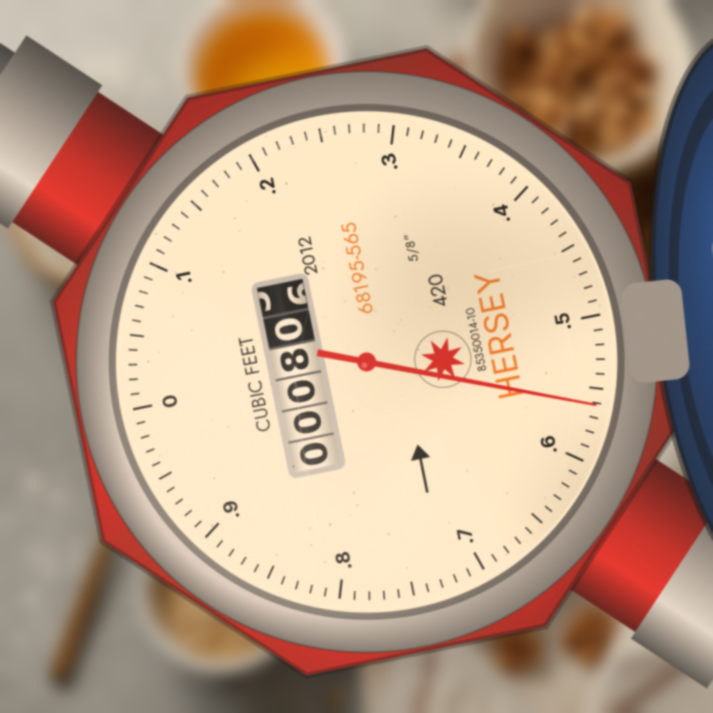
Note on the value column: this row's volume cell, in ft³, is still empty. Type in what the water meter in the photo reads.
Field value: 805.56 ft³
